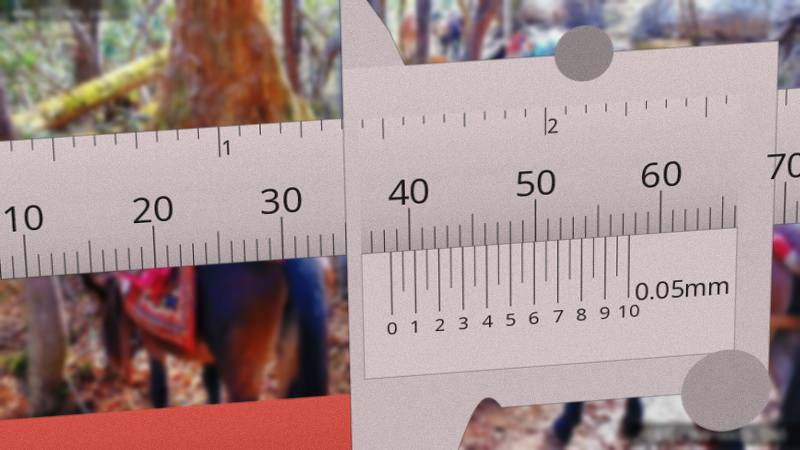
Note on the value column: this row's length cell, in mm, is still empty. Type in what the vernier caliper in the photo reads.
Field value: 38.5 mm
